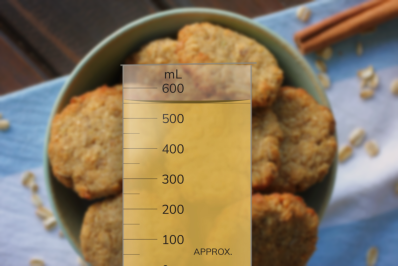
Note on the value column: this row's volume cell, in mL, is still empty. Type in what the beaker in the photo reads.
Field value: 550 mL
